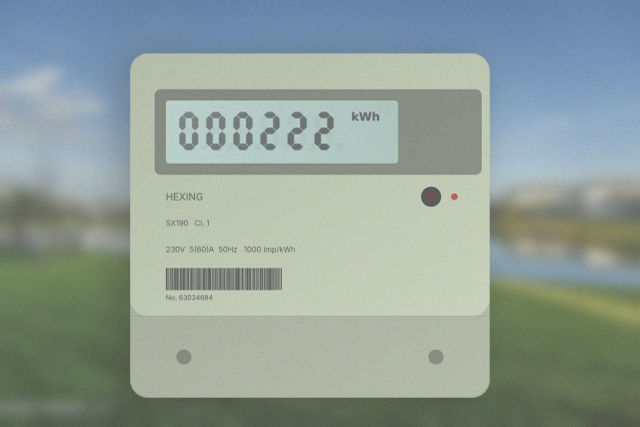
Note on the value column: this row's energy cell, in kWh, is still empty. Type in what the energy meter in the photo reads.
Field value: 222 kWh
